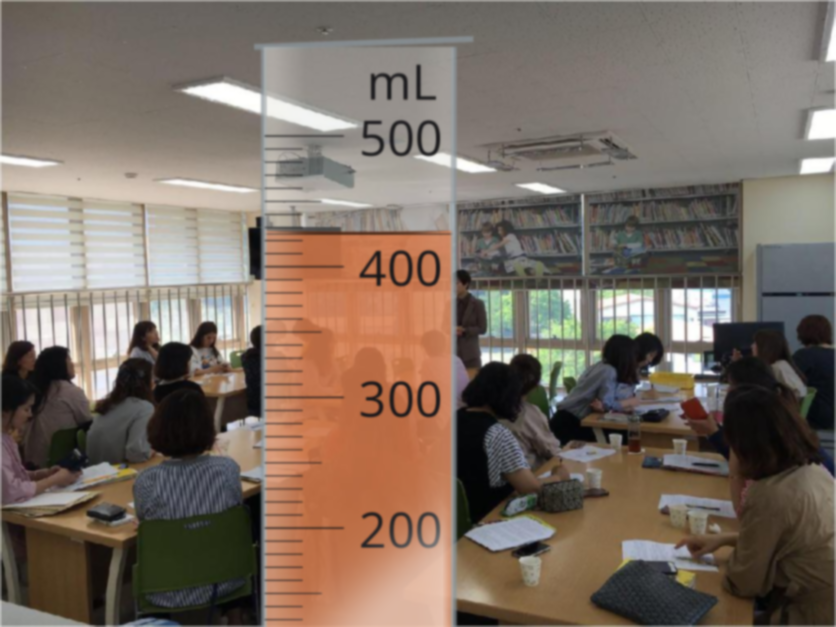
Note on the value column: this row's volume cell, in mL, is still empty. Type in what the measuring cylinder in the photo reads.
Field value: 425 mL
